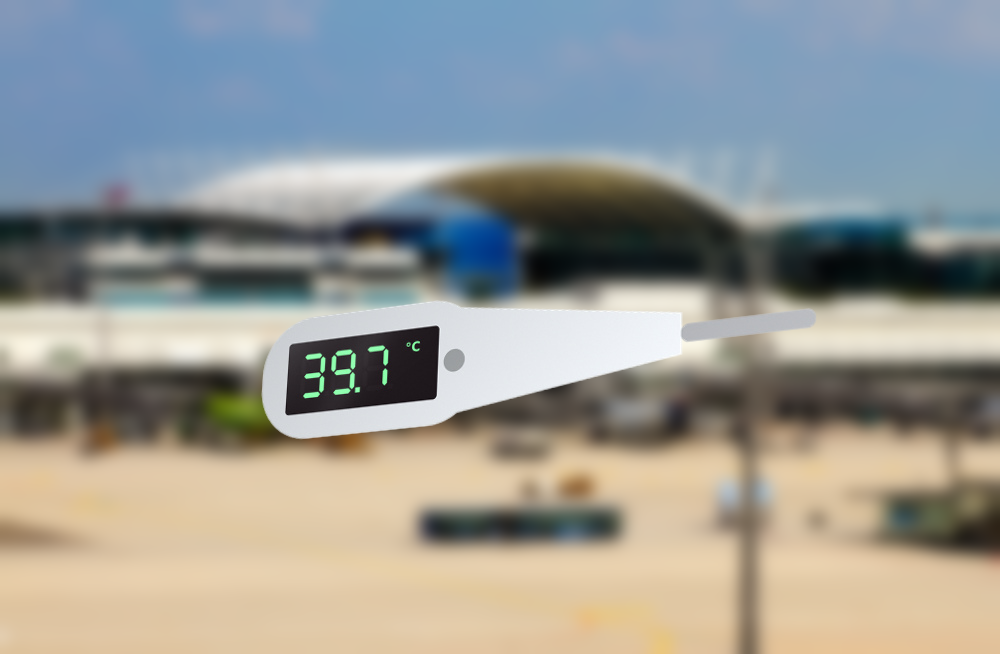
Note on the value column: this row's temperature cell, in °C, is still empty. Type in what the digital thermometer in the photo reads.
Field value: 39.7 °C
